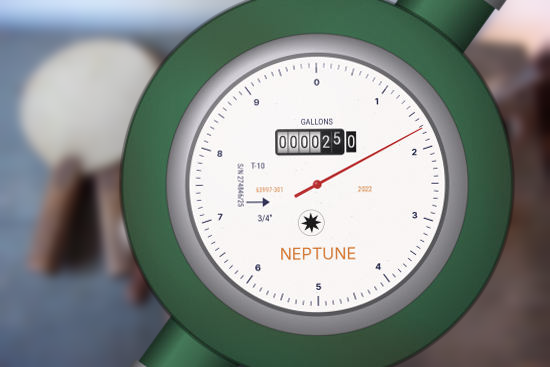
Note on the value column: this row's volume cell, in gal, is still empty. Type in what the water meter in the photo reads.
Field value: 251.7 gal
